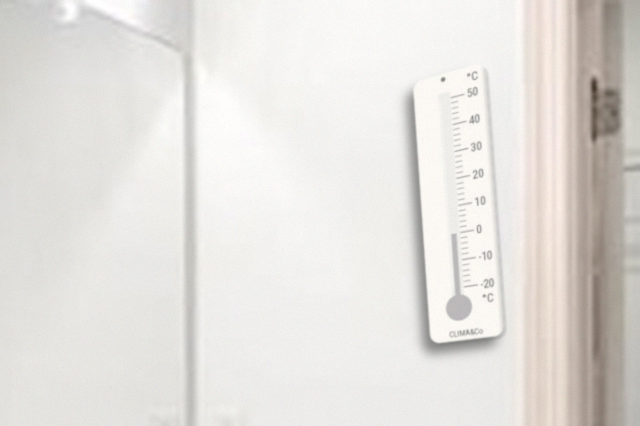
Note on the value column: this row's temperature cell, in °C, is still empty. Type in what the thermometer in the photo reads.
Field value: 0 °C
